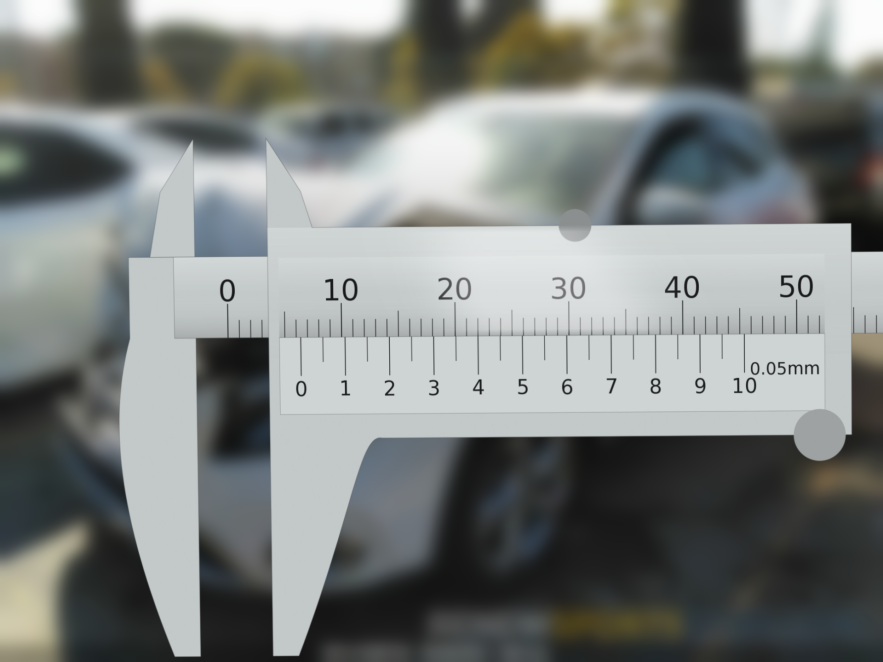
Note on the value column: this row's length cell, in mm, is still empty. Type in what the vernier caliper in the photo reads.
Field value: 6.4 mm
